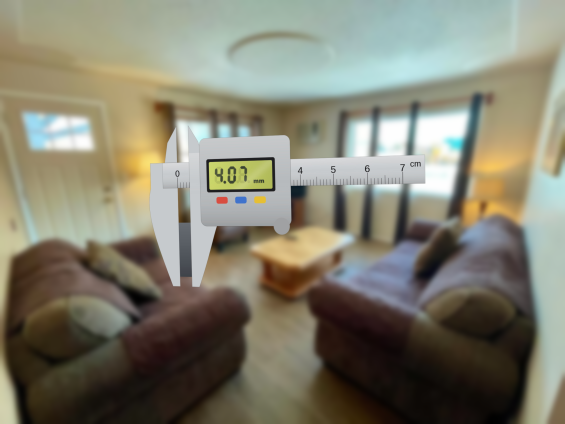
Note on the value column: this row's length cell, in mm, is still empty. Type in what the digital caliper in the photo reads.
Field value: 4.07 mm
